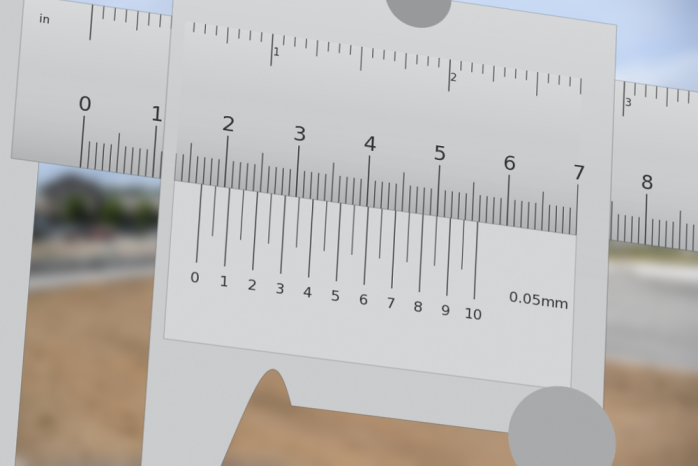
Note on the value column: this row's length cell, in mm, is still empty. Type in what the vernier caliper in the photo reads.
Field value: 16.8 mm
